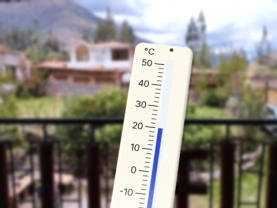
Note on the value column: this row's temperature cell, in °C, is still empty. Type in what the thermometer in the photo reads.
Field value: 20 °C
